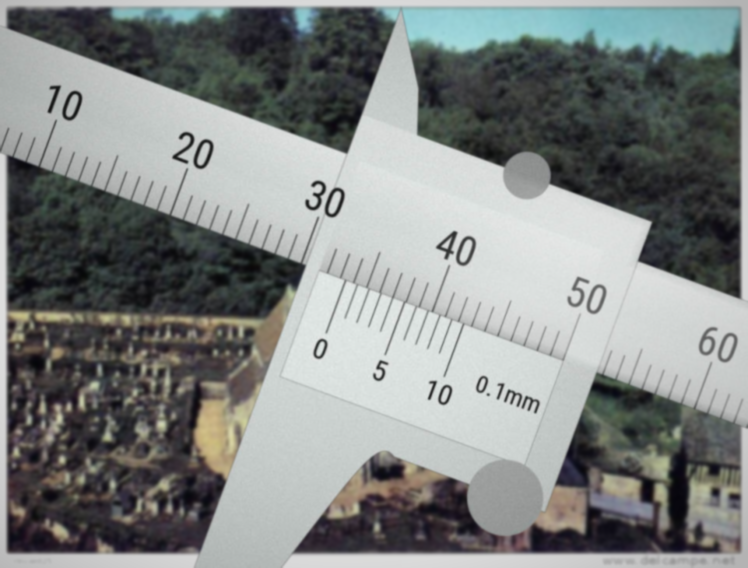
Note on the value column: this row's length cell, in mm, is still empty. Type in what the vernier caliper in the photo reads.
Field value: 33.4 mm
